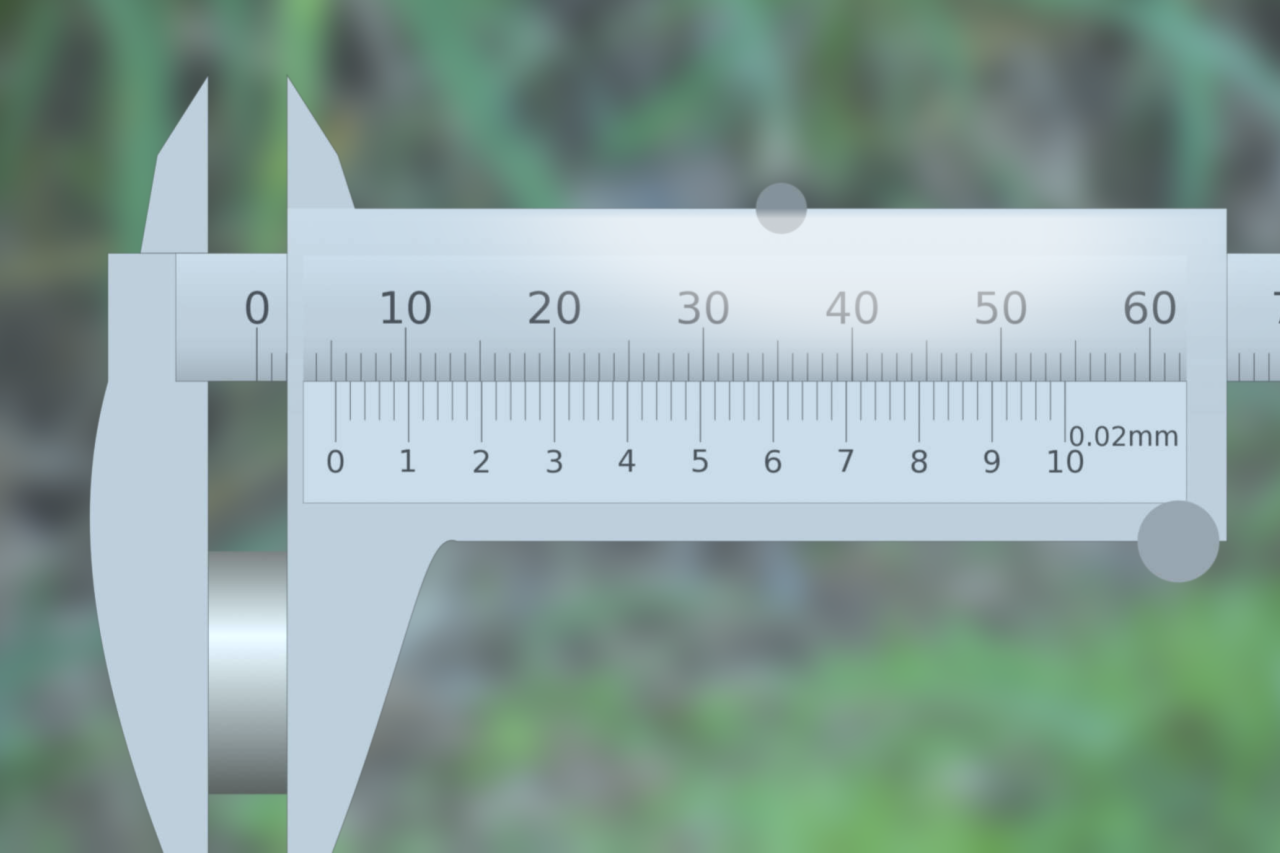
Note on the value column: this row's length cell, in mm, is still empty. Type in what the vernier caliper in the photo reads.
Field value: 5.3 mm
